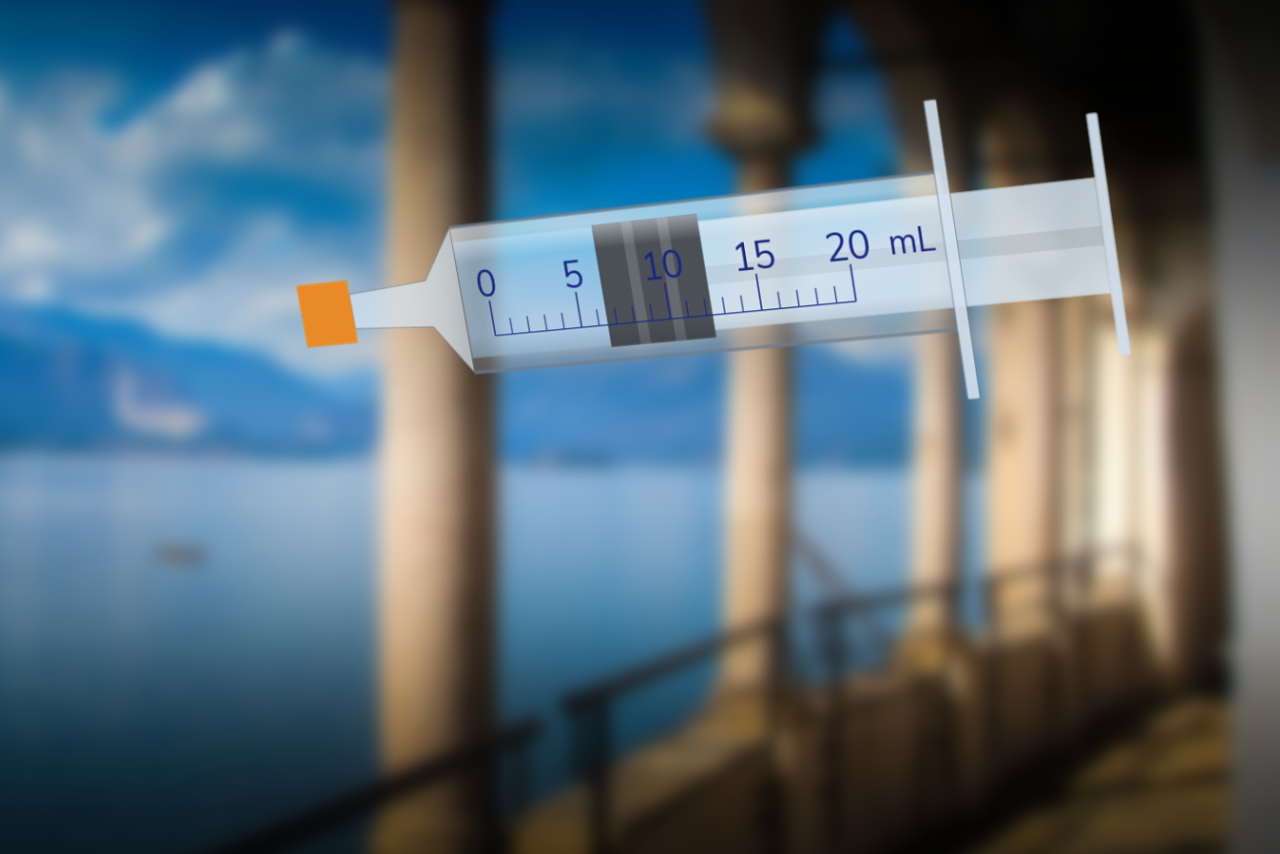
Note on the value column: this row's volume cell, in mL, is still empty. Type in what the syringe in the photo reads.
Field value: 6.5 mL
